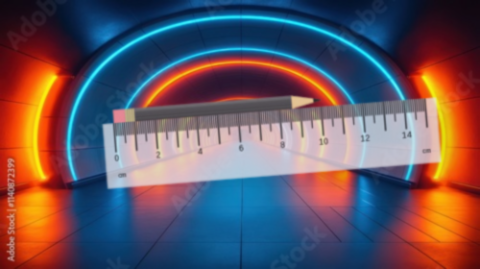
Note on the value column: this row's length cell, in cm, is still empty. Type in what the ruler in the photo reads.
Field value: 10 cm
